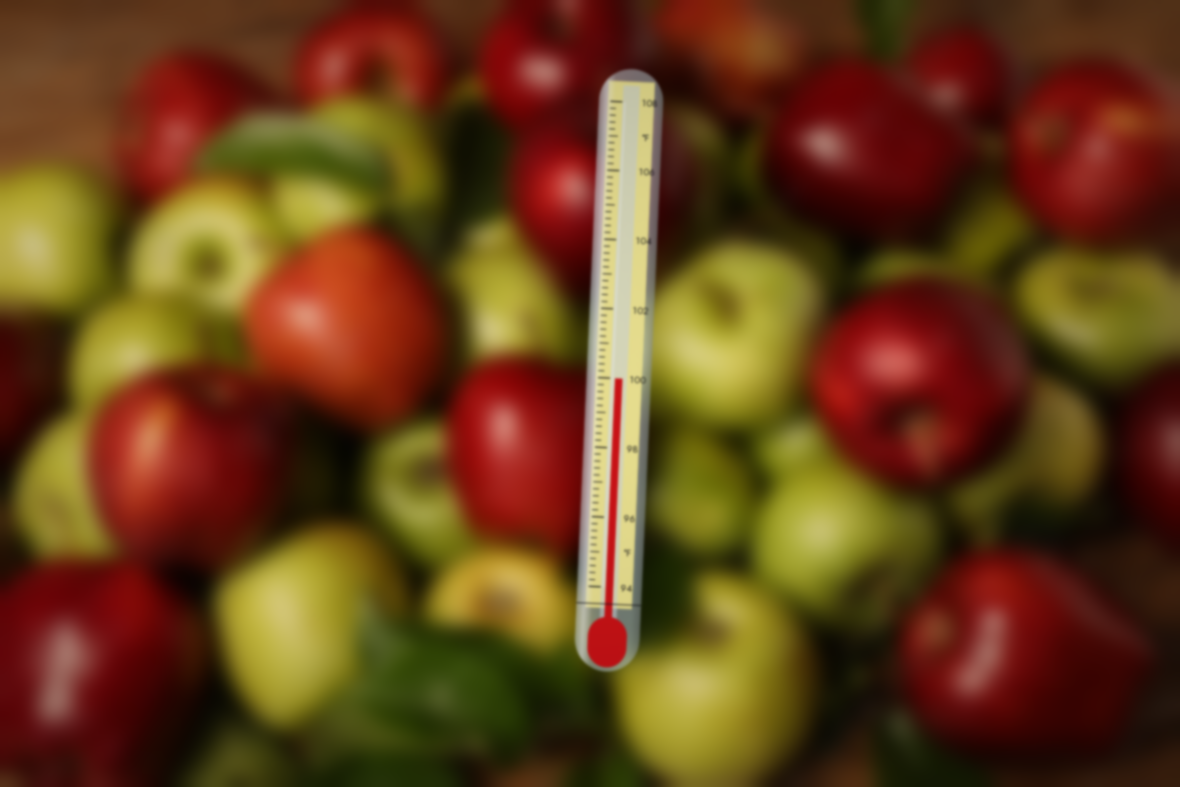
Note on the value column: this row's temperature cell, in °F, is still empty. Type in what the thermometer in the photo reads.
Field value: 100 °F
